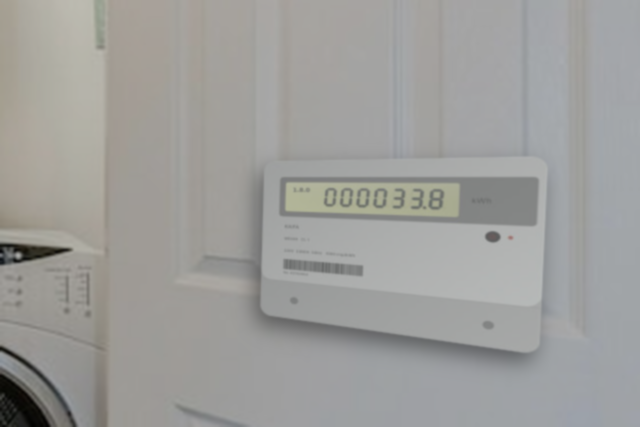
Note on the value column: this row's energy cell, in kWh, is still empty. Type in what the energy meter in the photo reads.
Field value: 33.8 kWh
